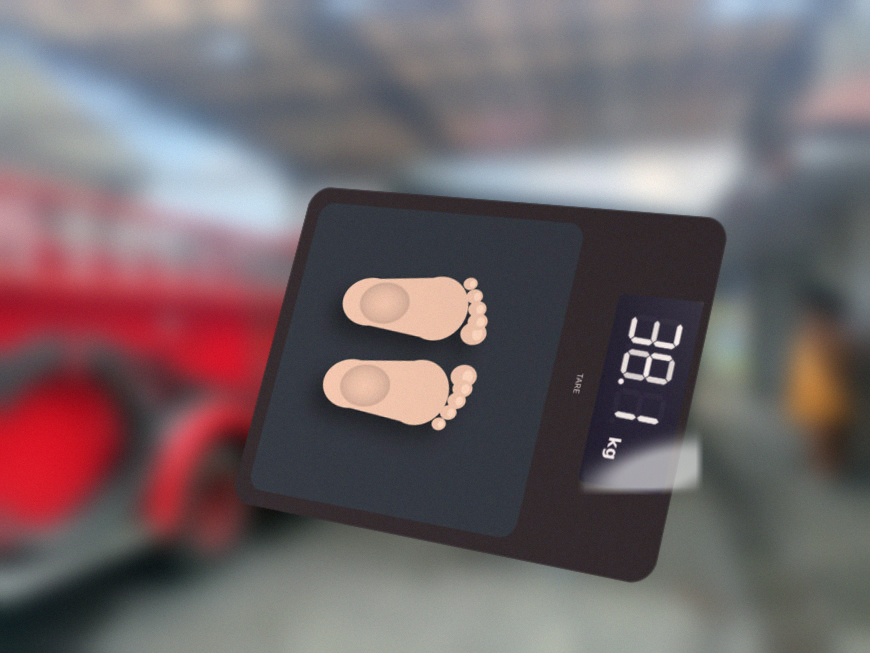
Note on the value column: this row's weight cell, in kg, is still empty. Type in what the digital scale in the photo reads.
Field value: 38.1 kg
